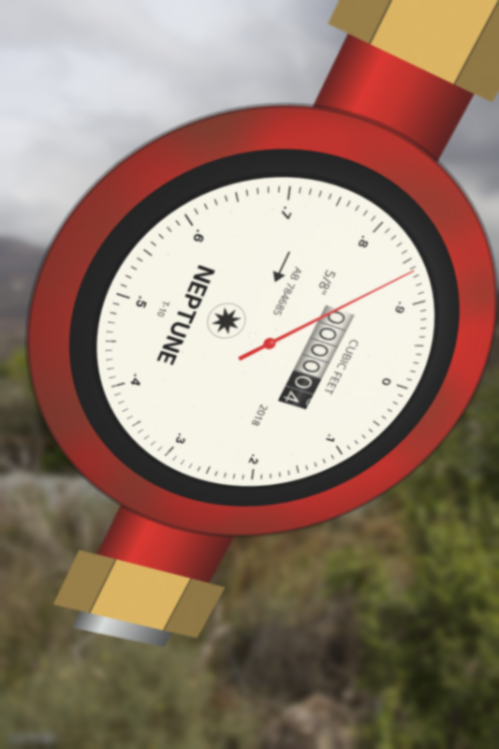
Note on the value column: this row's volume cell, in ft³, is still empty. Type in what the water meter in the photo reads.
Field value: 3.86 ft³
